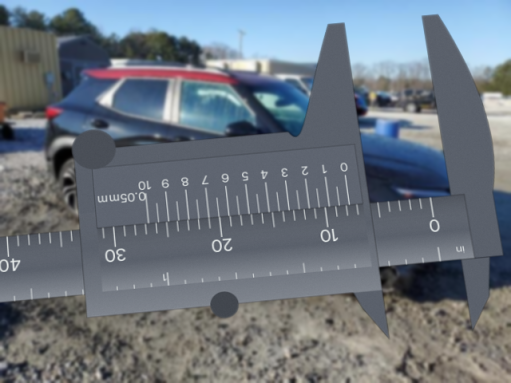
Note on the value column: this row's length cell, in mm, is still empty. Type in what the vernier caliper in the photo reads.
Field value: 7.7 mm
